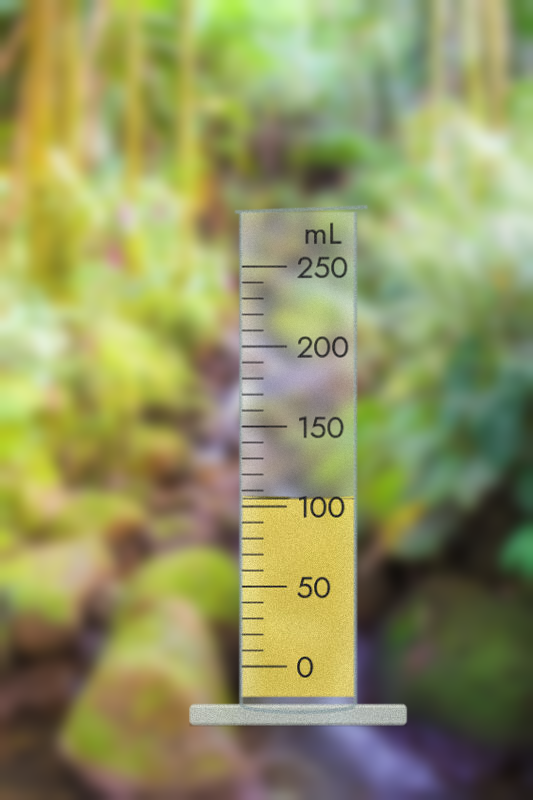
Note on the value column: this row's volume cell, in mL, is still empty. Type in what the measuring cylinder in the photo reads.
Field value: 105 mL
